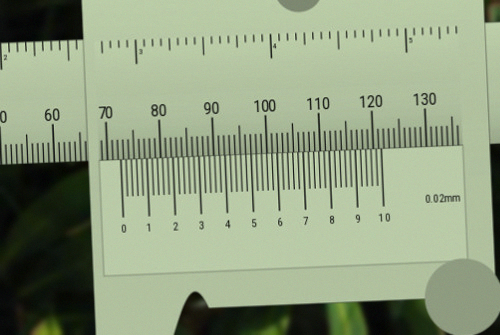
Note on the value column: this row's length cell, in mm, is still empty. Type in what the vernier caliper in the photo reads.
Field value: 72.5 mm
